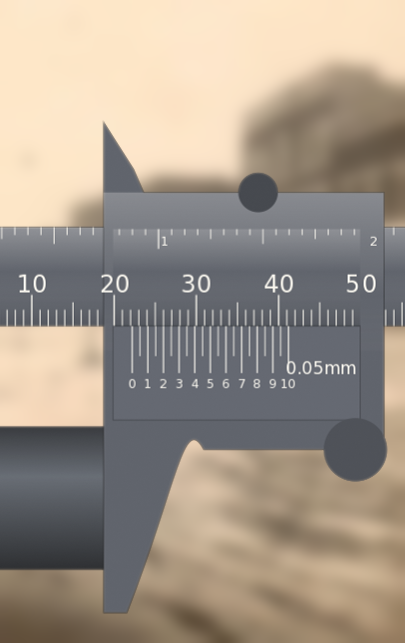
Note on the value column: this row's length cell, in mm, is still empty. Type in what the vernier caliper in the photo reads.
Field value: 22.2 mm
